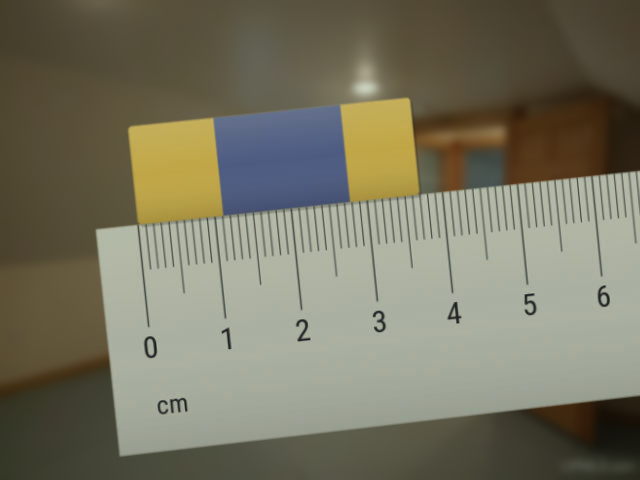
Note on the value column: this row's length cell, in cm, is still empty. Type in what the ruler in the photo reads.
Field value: 3.7 cm
